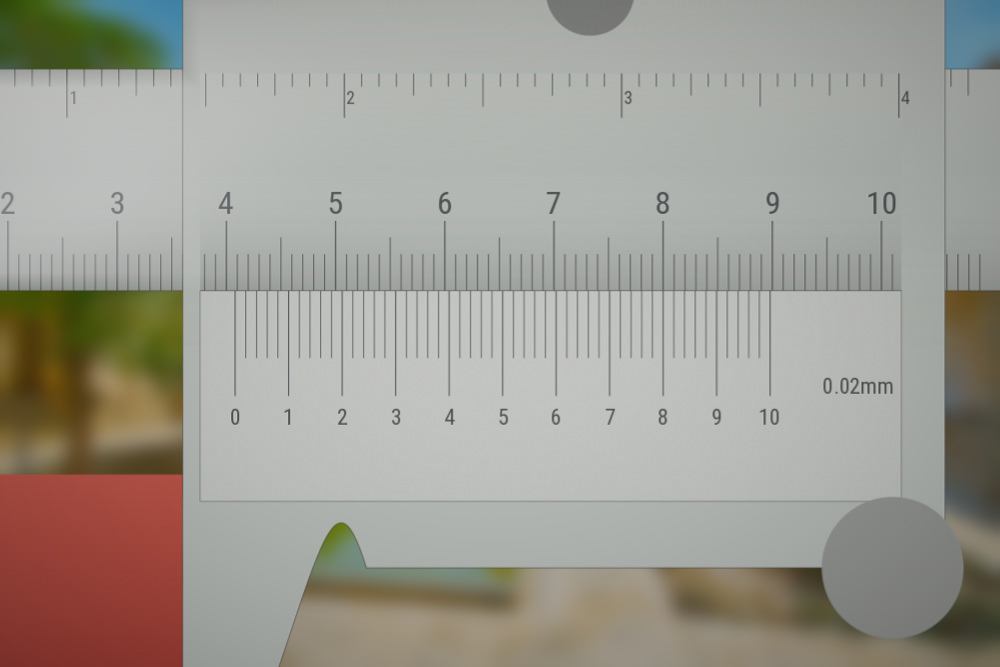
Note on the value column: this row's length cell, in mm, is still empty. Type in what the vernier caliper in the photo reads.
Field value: 40.8 mm
